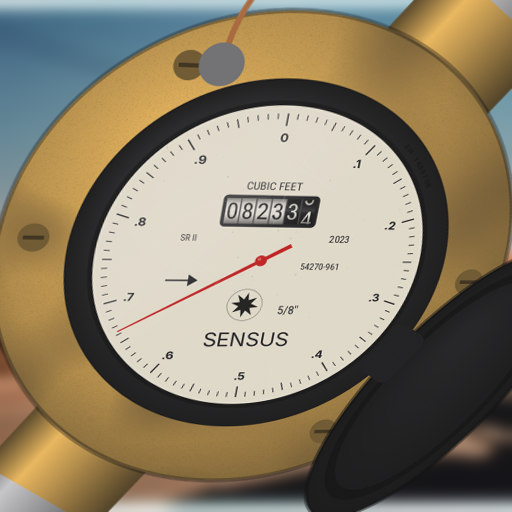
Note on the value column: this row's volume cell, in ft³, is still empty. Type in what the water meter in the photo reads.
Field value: 82333.66 ft³
